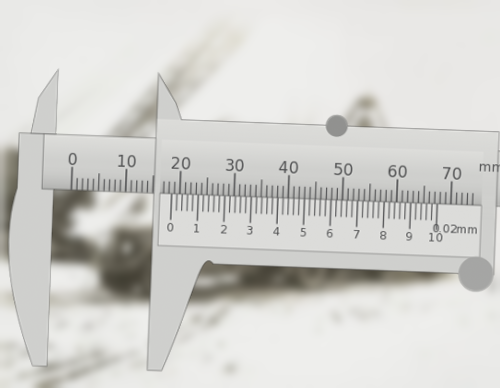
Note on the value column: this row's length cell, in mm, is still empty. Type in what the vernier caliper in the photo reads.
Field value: 18.5 mm
